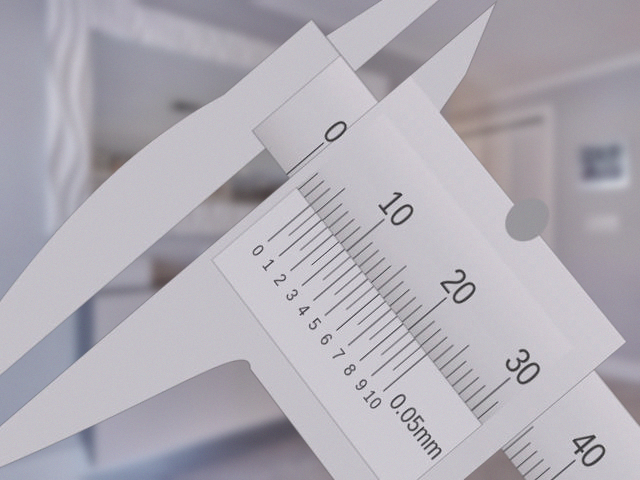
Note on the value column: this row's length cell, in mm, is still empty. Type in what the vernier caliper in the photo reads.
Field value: 4.0 mm
